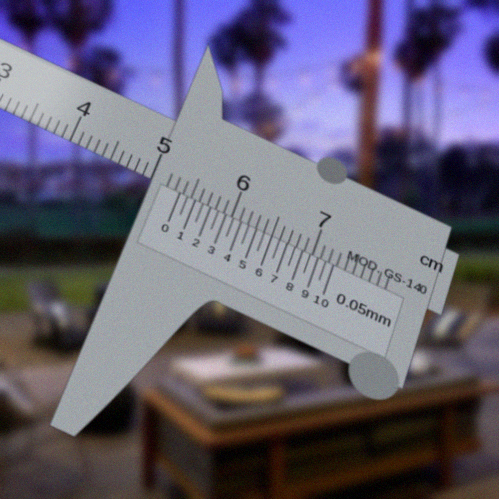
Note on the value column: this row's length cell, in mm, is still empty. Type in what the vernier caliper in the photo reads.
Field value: 53.6 mm
